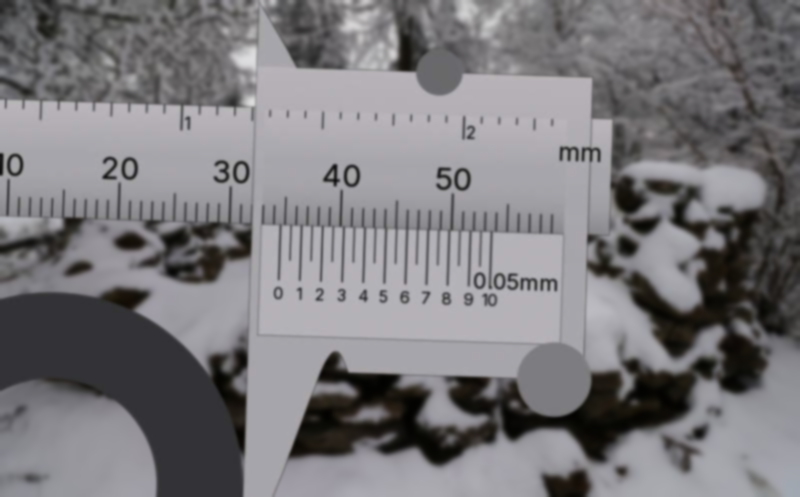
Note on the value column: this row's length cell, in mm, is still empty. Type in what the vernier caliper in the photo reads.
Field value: 34.6 mm
